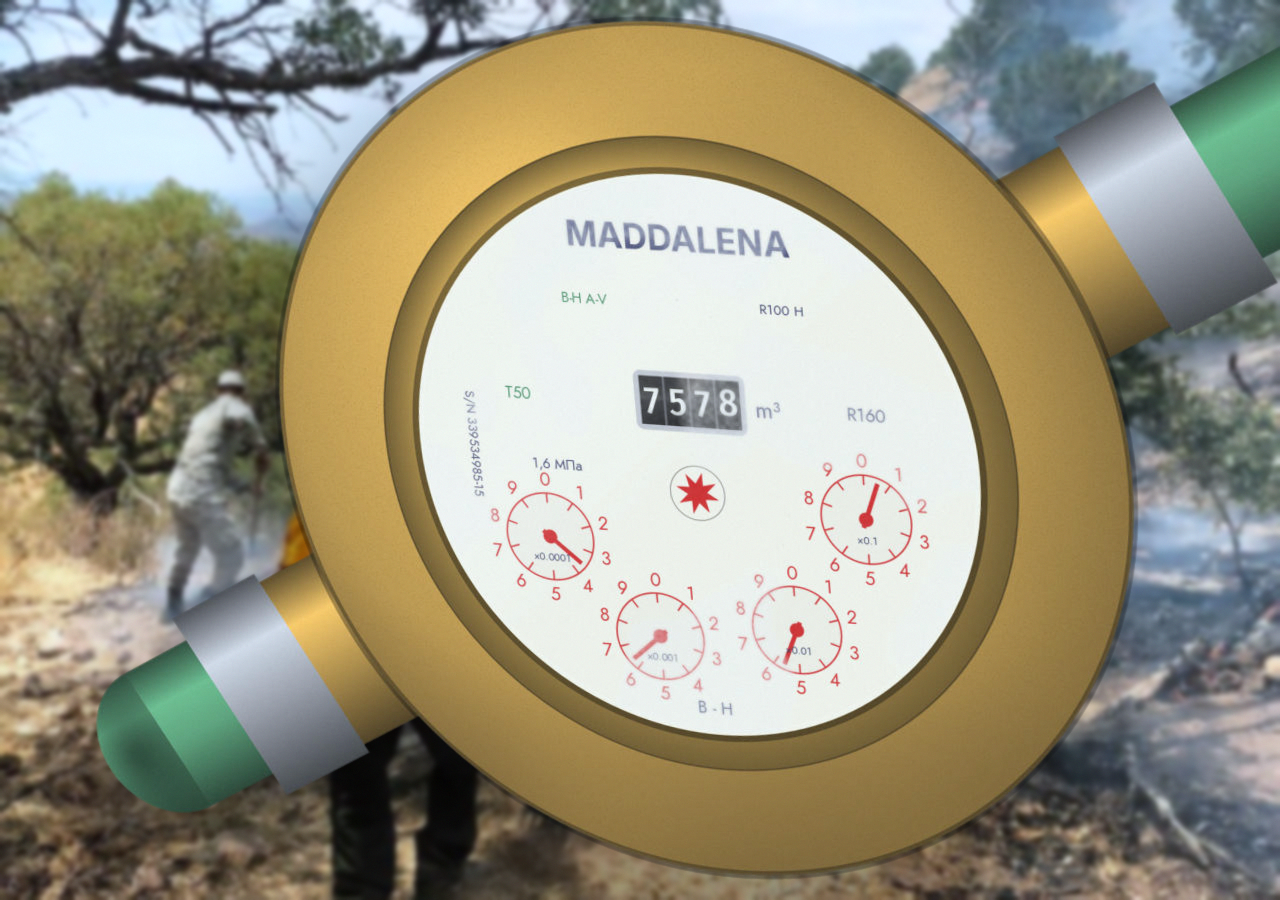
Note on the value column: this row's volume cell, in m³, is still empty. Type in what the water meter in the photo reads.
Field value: 7578.0563 m³
